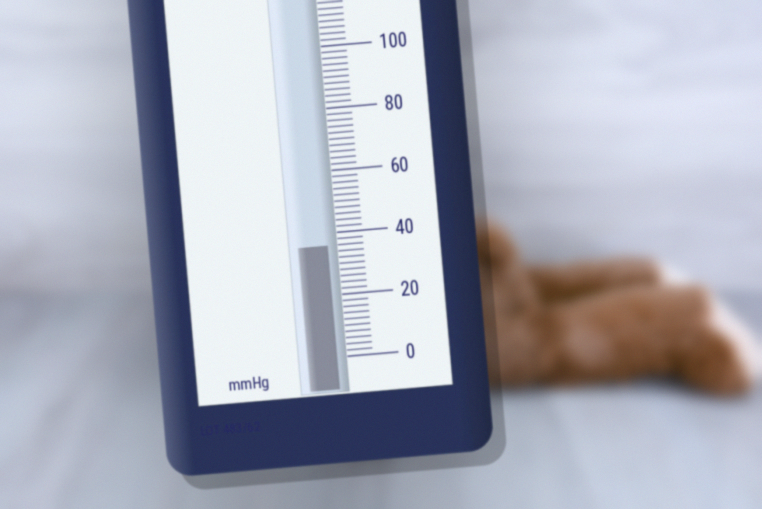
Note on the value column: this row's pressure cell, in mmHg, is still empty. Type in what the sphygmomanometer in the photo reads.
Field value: 36 mmHg
